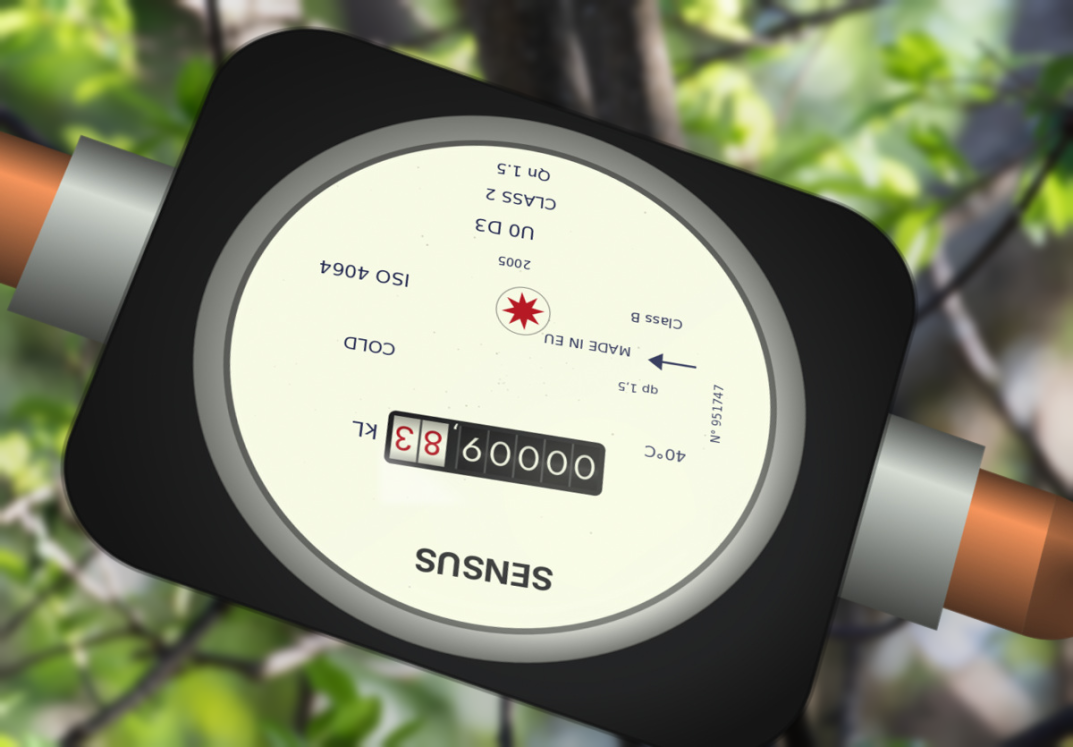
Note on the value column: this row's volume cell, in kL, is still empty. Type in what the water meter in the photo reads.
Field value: 9.83 kL
